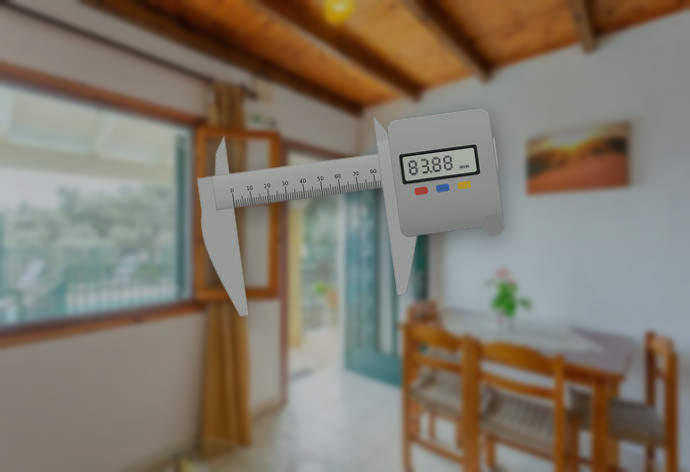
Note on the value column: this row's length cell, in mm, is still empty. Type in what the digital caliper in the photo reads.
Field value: 83.88 mm
